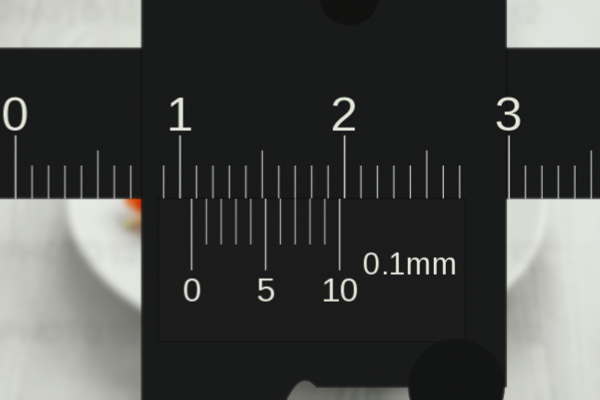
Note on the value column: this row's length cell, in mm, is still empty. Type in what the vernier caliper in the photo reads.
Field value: 10.7 mm
